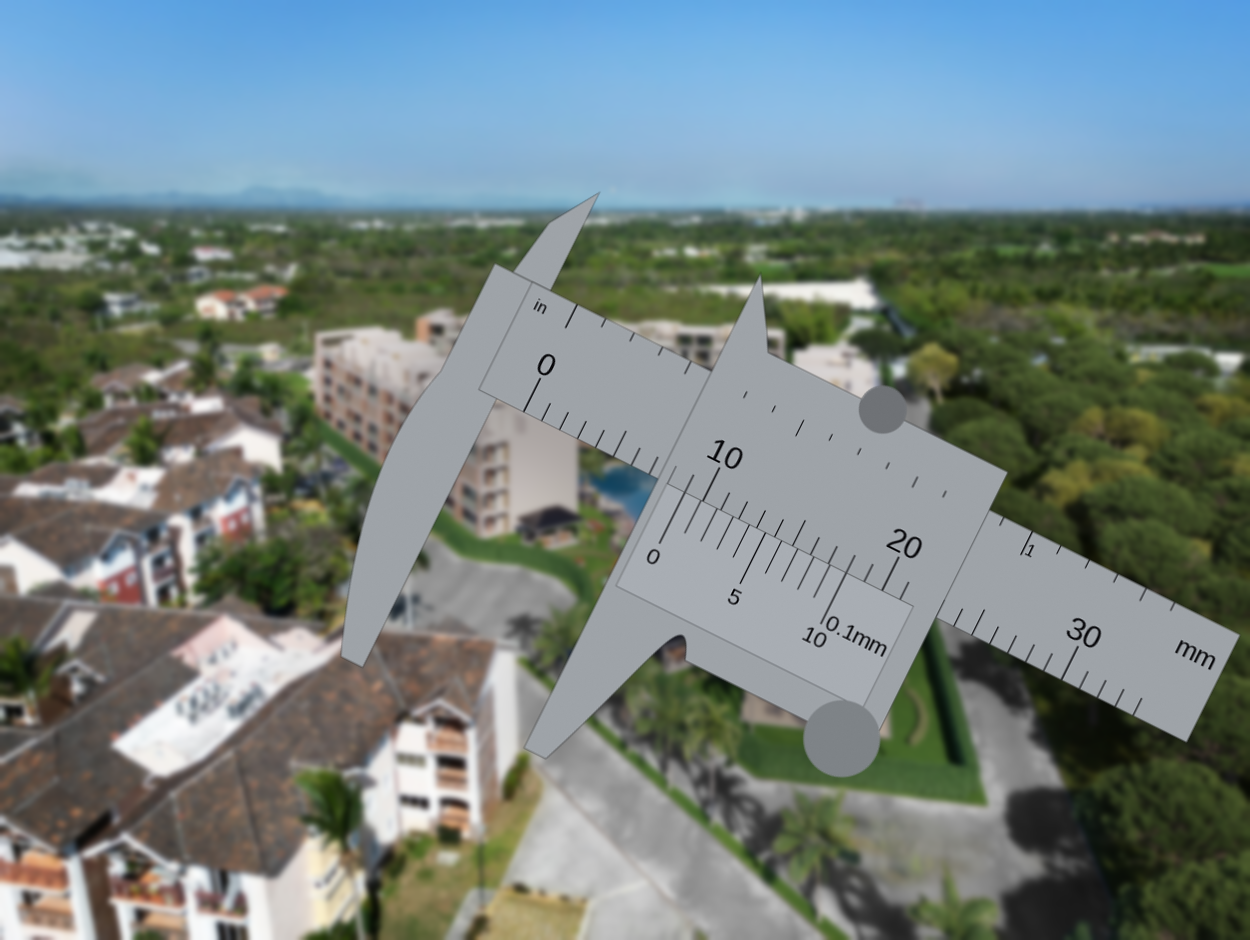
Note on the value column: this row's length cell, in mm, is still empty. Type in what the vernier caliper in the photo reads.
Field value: 9.0 mm
